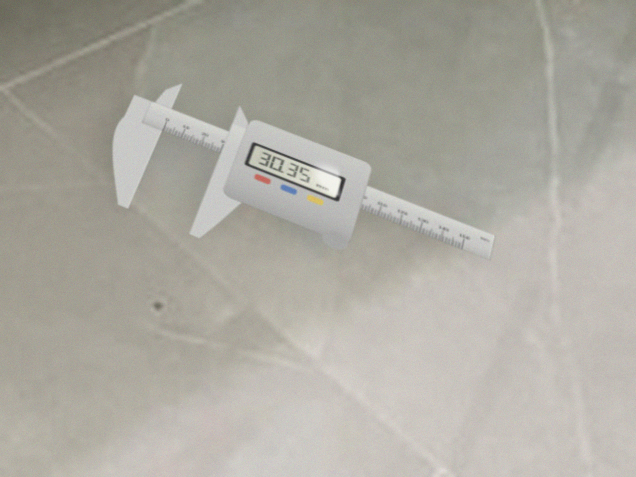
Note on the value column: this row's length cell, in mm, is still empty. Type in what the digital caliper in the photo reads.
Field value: 30.35 mm
